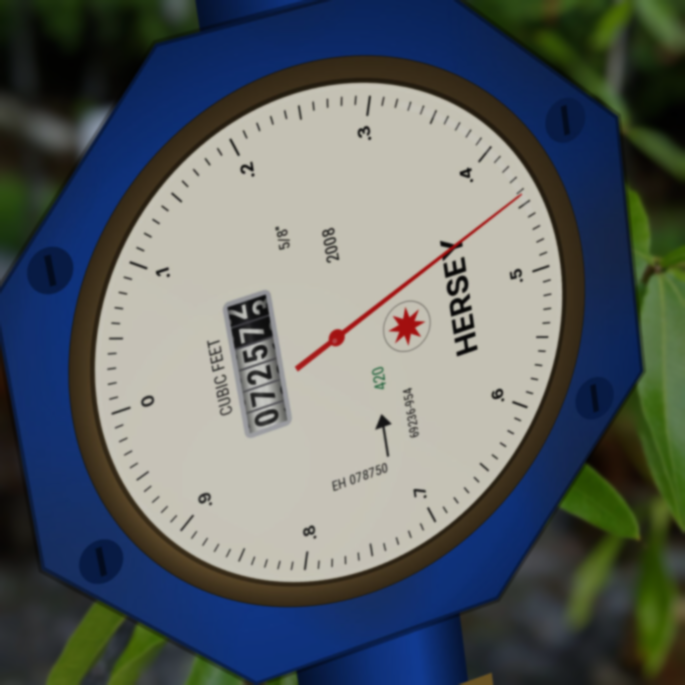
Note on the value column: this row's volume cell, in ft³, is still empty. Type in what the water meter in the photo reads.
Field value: 72572.44 ft³
